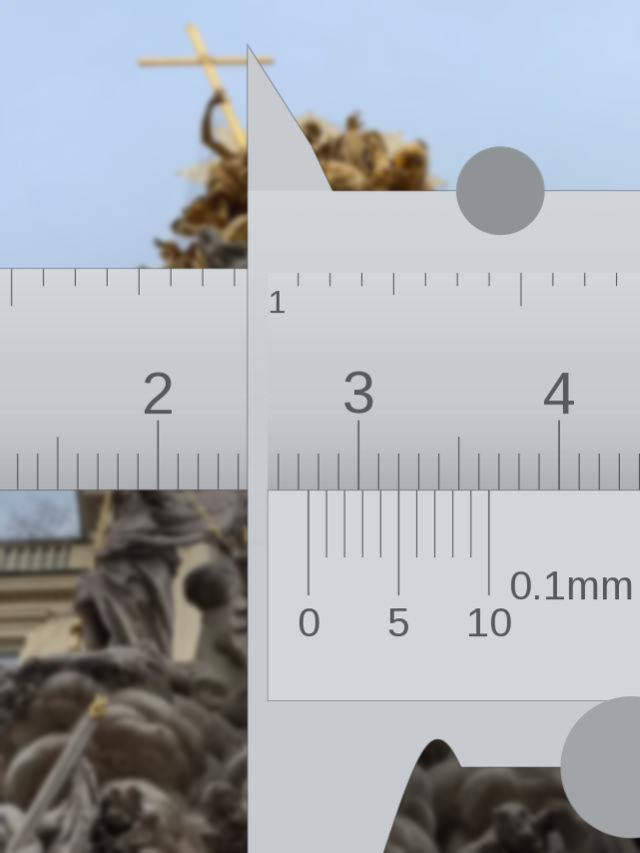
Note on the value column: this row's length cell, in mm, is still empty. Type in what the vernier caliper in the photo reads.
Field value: 27.5 mm
